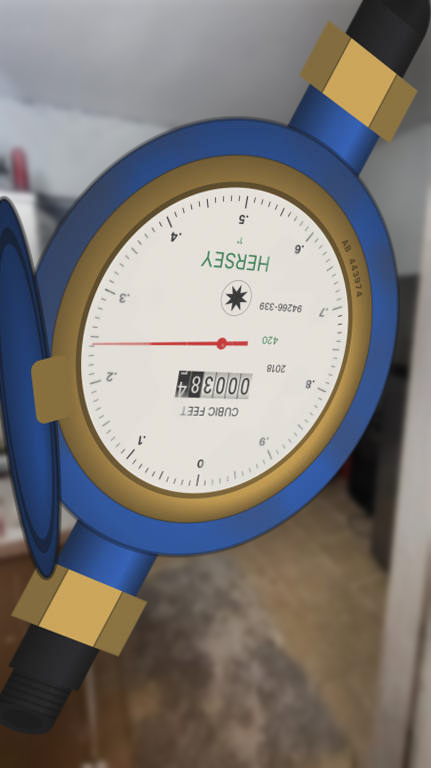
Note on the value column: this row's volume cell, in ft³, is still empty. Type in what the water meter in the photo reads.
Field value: 384.24 ft³
